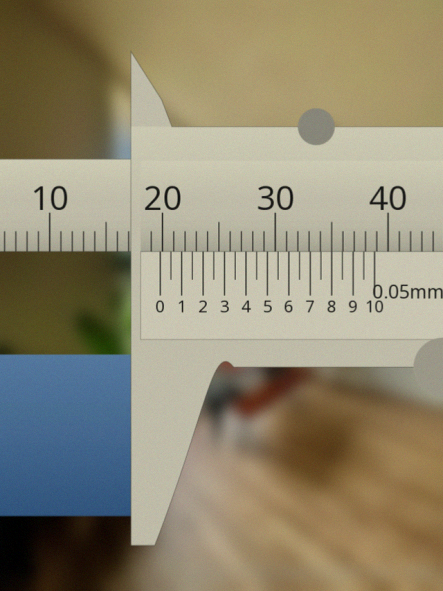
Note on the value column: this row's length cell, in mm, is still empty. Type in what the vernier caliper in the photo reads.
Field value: 19.8 mm
